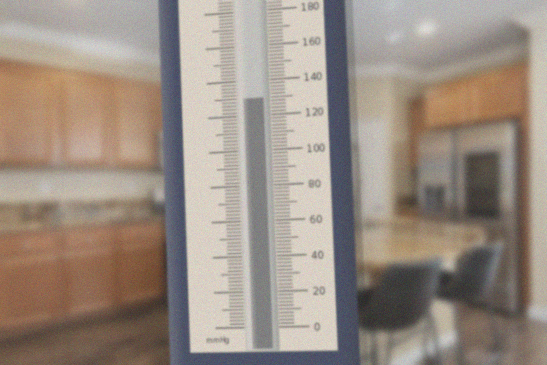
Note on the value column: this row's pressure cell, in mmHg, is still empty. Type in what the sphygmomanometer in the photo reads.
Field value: 130 mmHg
